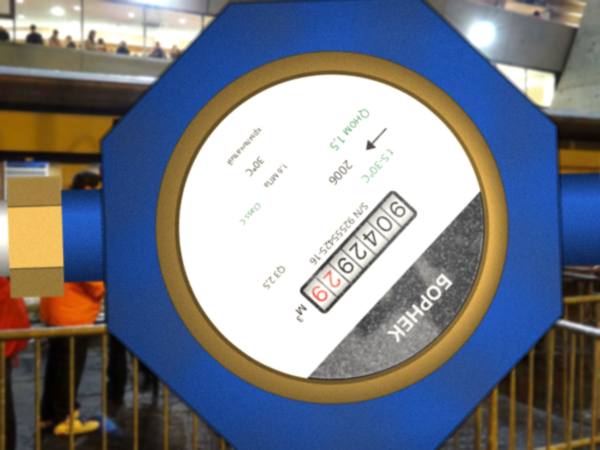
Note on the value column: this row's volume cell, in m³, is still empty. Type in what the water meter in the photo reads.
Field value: 90429.29 m³
